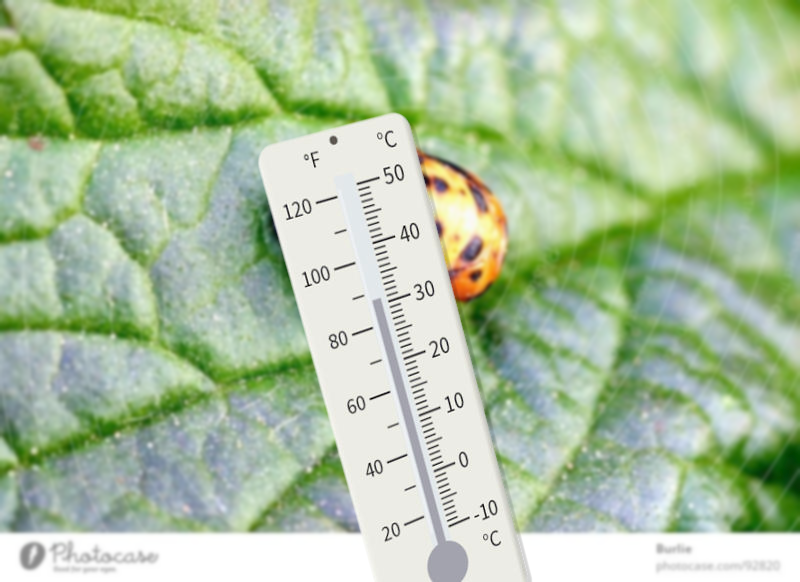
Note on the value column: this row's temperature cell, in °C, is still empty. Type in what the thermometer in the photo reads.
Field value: 31 °C
